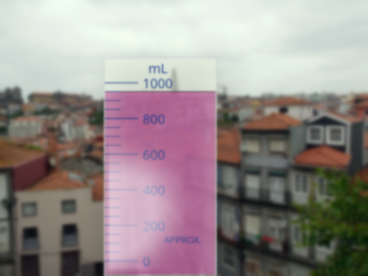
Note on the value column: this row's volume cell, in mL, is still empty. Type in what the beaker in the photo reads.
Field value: 950 mL
